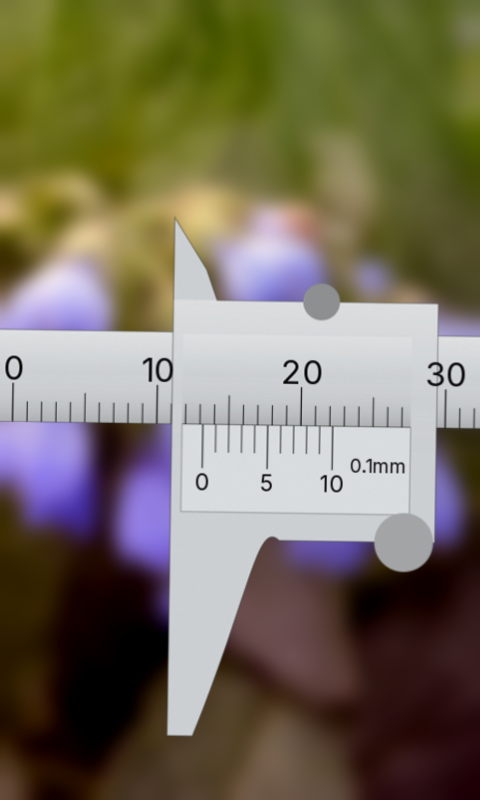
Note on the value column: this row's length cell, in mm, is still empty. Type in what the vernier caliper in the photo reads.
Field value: 13.2 mm
